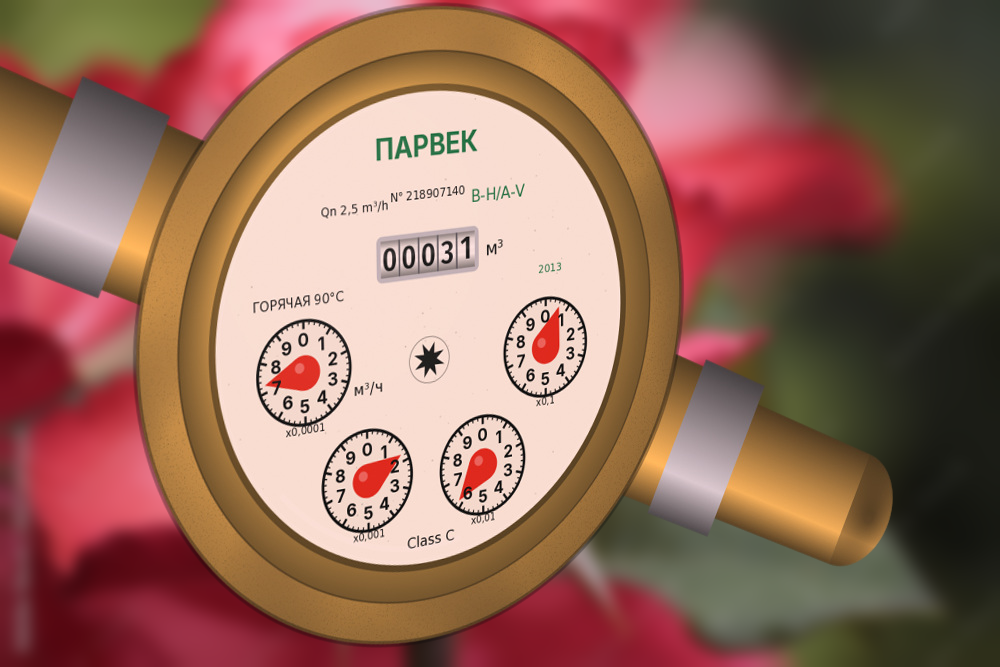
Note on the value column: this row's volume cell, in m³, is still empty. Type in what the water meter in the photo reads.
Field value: 31.0617 m³
